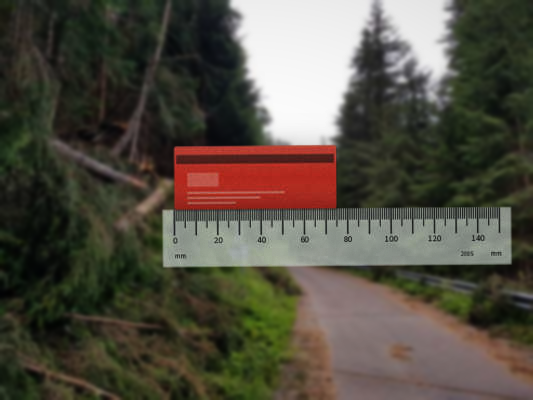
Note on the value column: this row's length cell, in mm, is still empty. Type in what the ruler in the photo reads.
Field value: 75 mm
